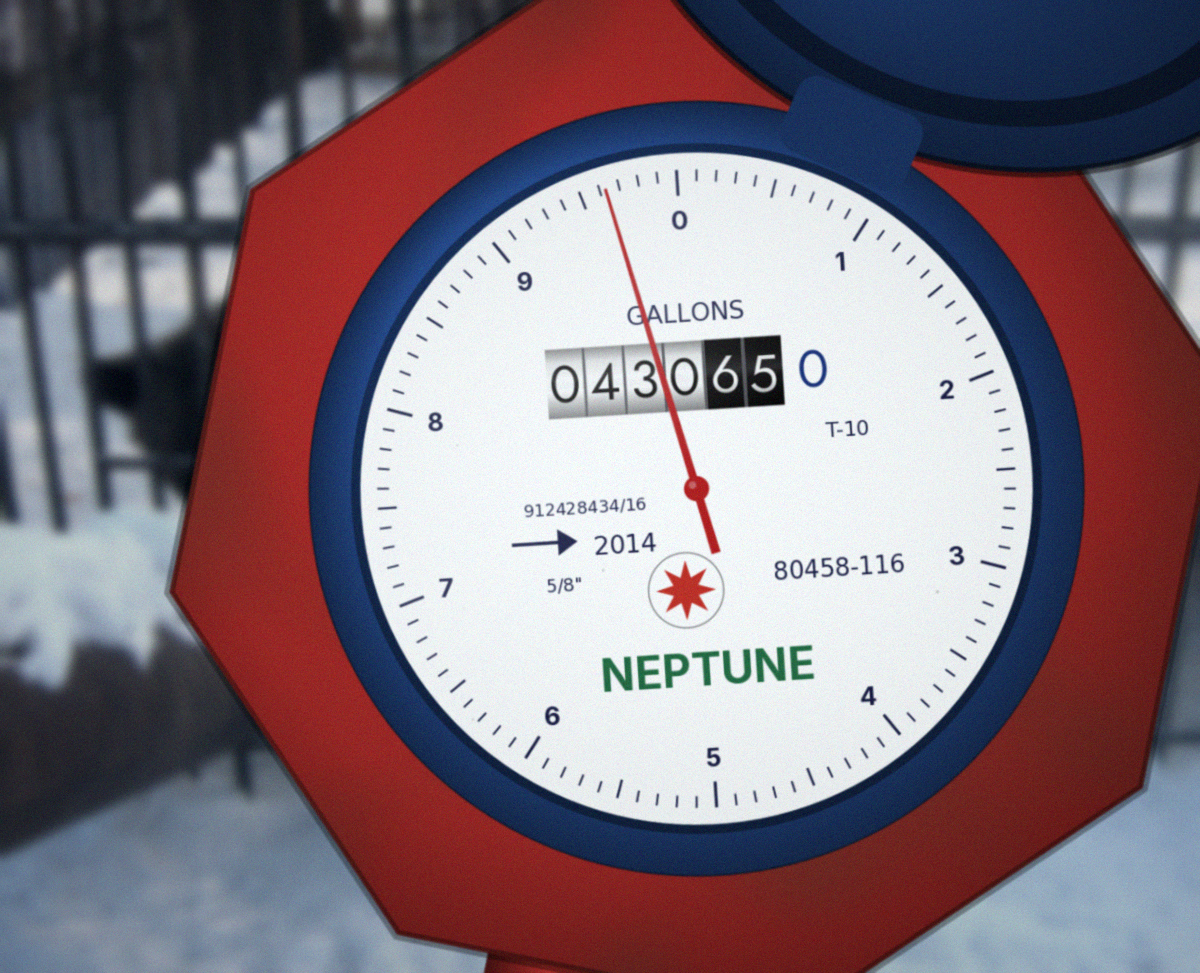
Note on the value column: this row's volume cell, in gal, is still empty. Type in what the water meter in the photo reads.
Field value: 430649.6 gal
